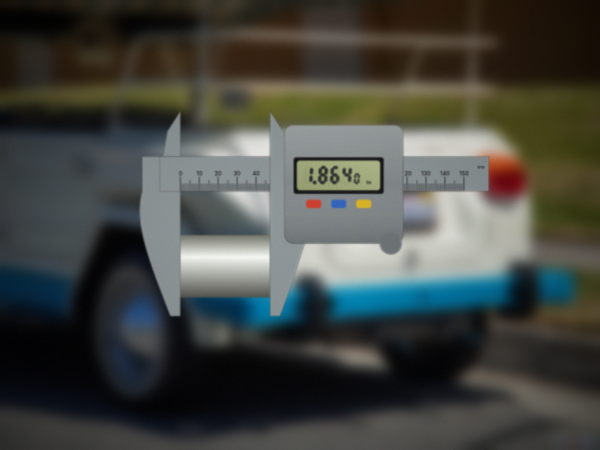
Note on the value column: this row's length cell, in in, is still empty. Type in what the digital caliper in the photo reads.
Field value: 1.8640 in
